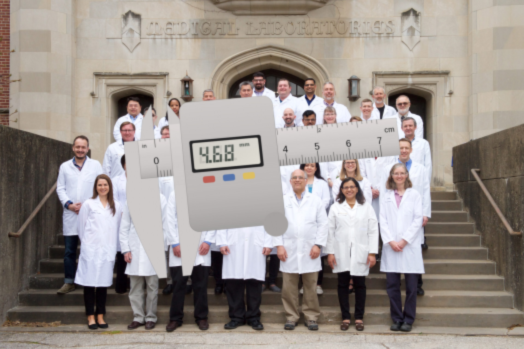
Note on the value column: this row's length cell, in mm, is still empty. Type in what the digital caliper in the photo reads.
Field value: 4.68 mm
